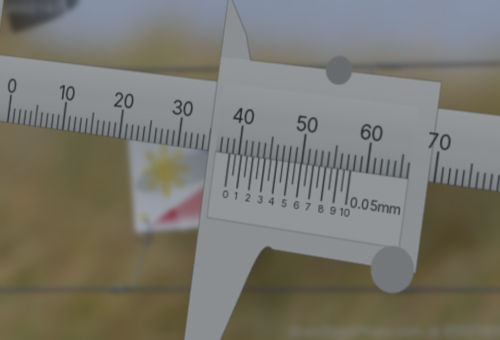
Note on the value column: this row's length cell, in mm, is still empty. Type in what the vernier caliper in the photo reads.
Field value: 38.5 mm
